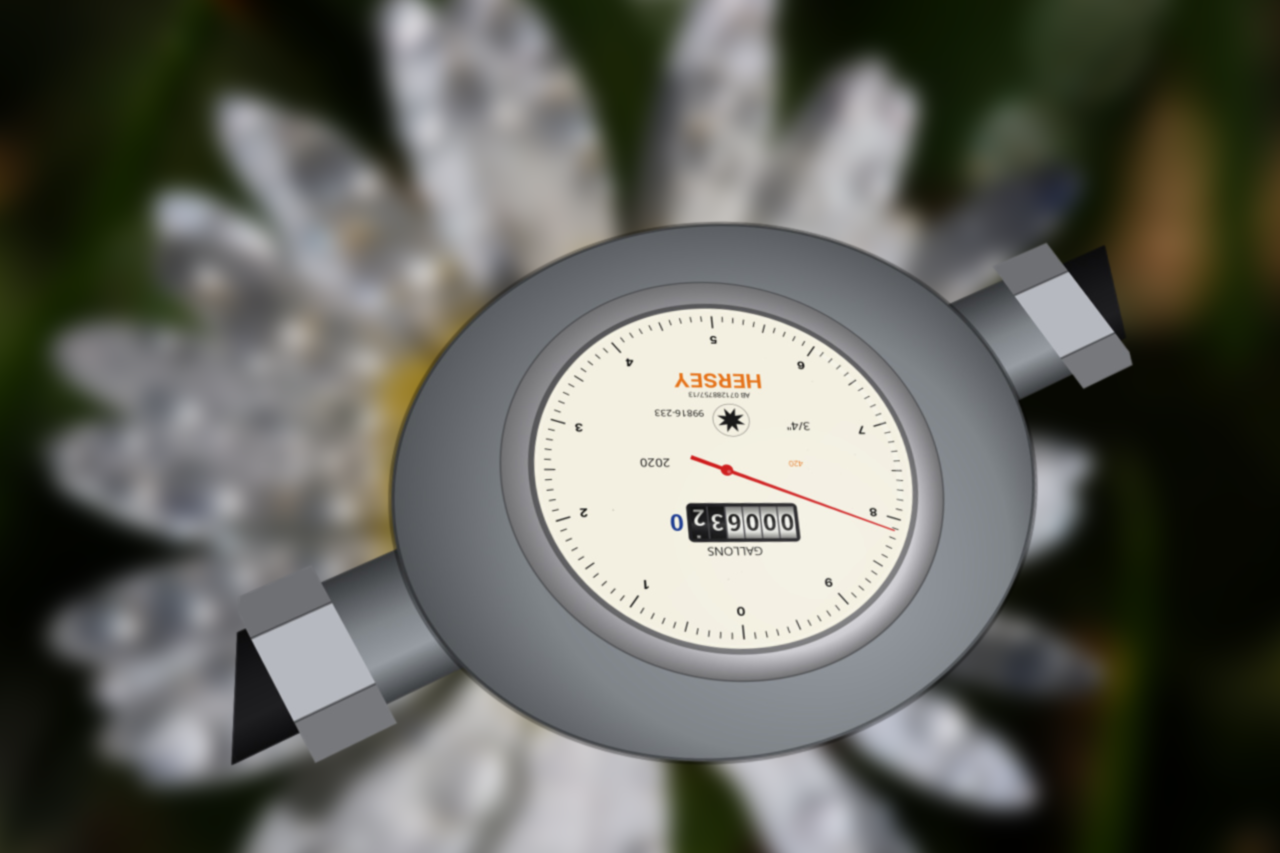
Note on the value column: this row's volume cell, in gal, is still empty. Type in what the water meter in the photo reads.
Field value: 6318.1 gal
